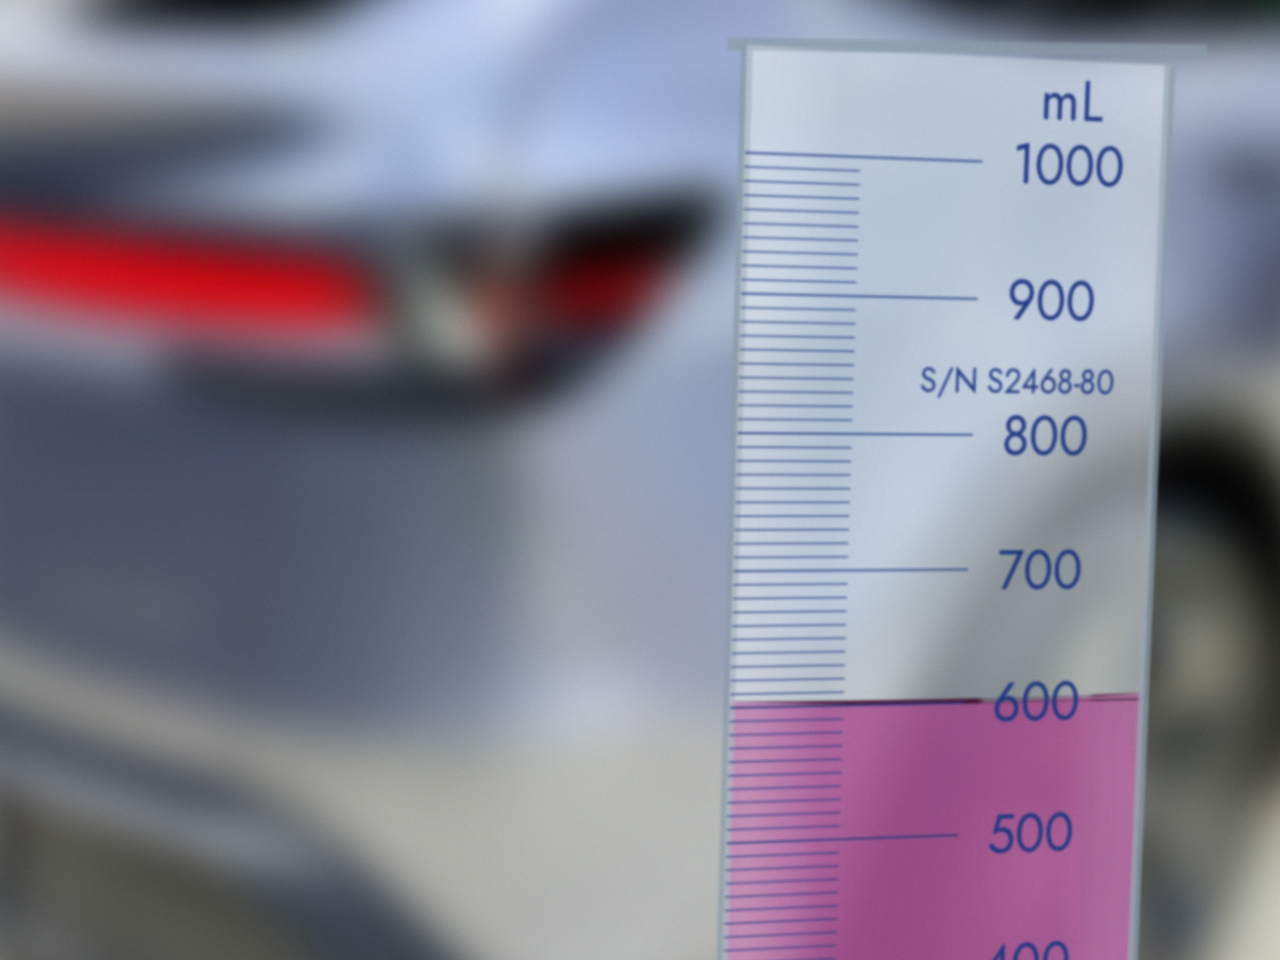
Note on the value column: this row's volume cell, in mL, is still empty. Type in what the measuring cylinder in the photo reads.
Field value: 600 mL
